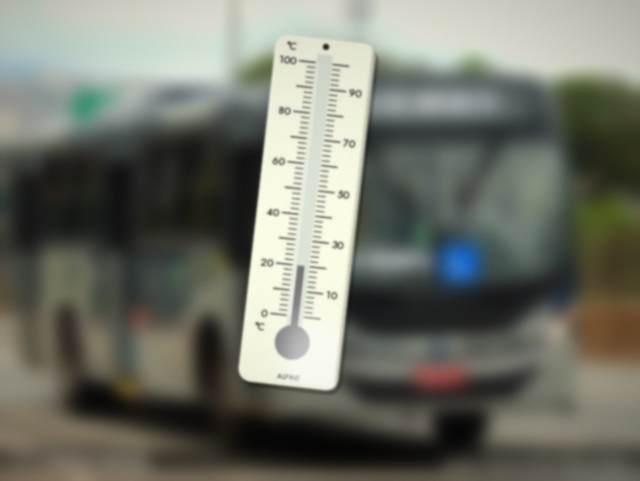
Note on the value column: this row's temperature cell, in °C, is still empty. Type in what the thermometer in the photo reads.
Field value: 20 °C
